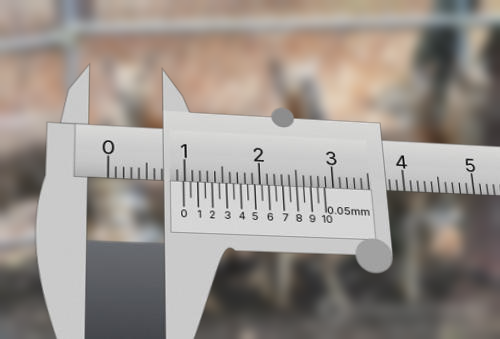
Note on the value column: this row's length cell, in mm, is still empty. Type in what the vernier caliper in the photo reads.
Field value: 9.8 mm
